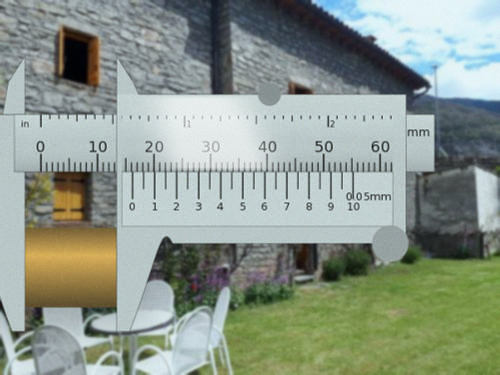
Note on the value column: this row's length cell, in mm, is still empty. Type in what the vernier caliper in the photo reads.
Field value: 16.2 mm
